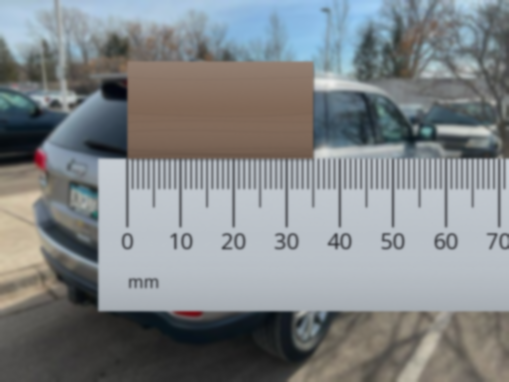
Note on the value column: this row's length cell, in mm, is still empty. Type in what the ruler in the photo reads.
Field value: 35 mm
